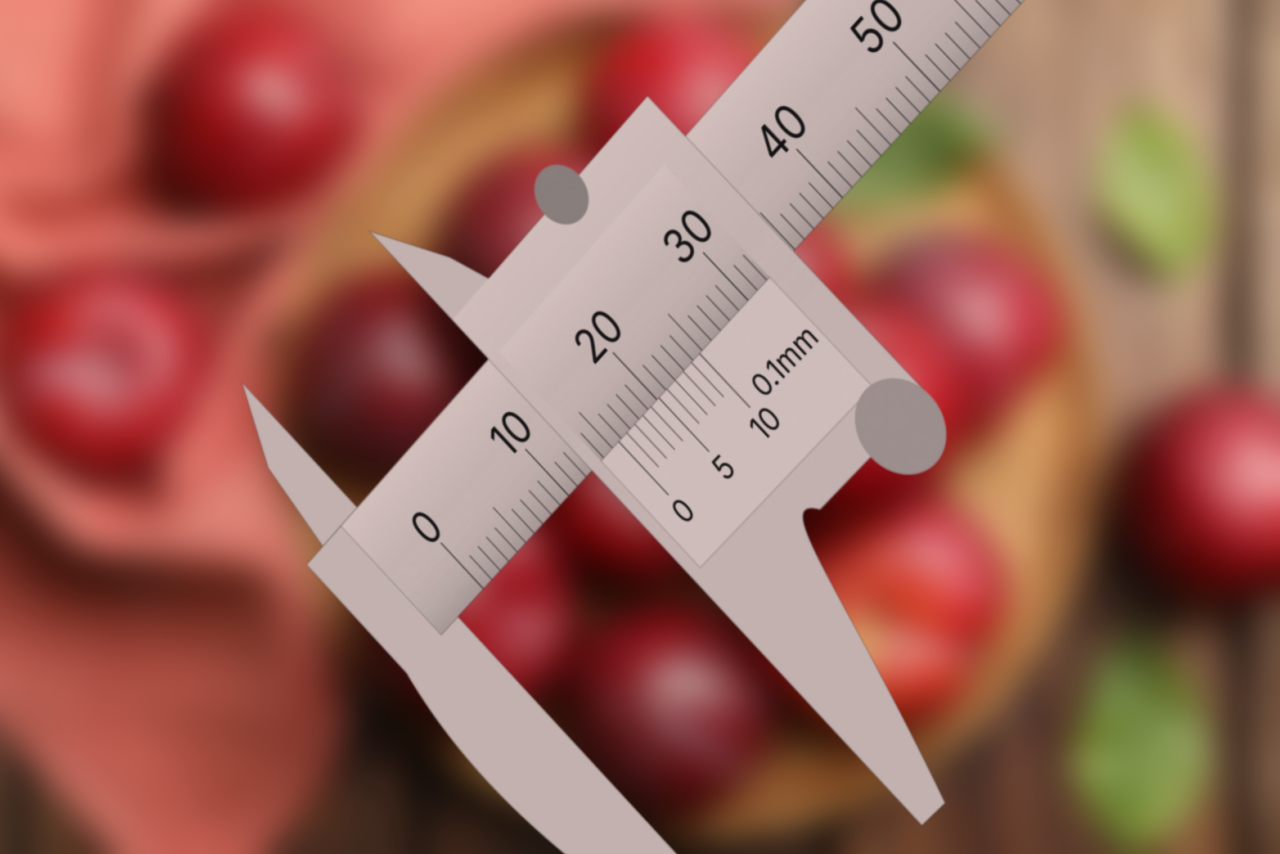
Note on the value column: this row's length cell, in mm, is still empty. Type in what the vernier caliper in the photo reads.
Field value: 15.7 mm
